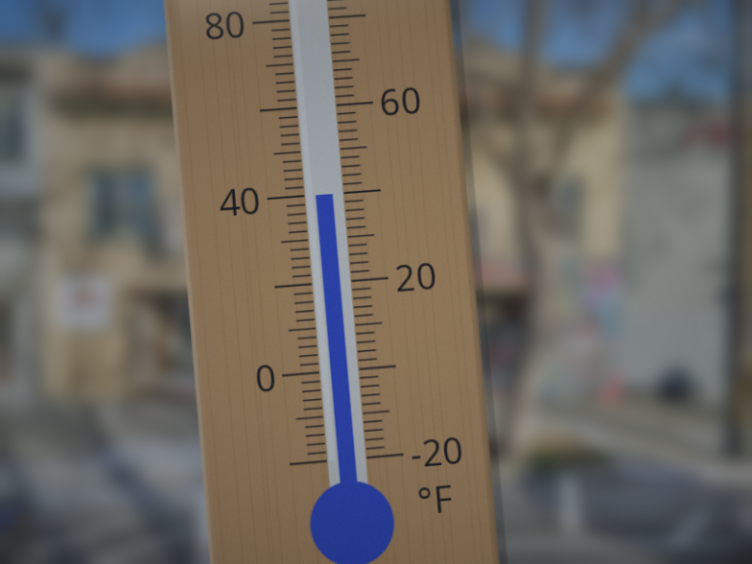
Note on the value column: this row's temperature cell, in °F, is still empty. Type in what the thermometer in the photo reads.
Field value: 40 °F
